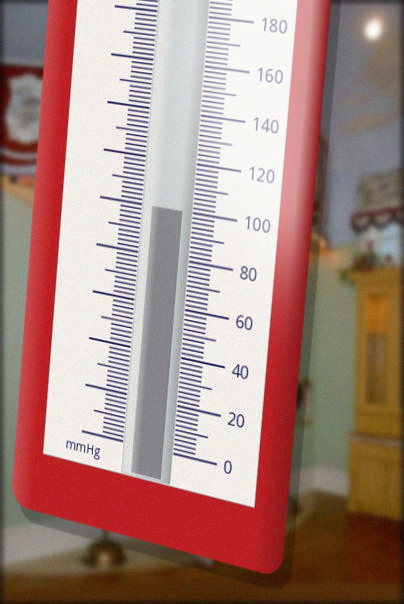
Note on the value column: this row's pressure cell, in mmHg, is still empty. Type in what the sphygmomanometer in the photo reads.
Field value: 100 mmHg
